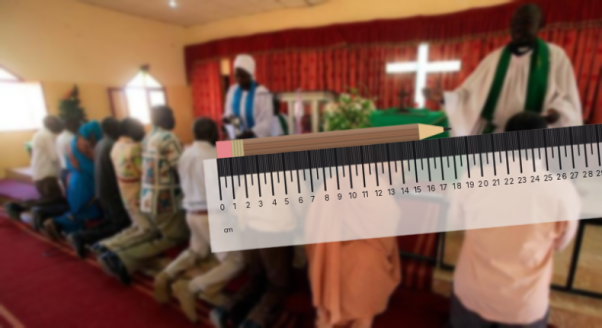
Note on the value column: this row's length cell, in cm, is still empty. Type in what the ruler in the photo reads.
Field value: 18 cm
